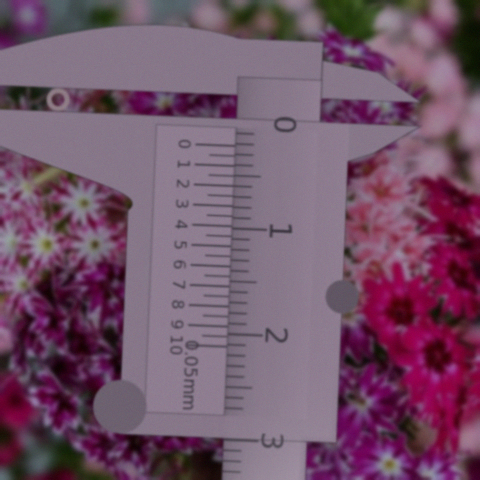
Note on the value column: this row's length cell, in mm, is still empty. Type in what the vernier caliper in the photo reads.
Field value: 2.2 mm
